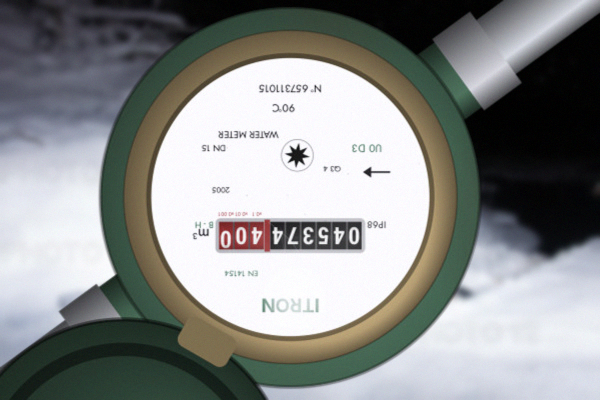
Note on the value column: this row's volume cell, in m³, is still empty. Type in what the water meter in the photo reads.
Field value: 45374.400 m³
